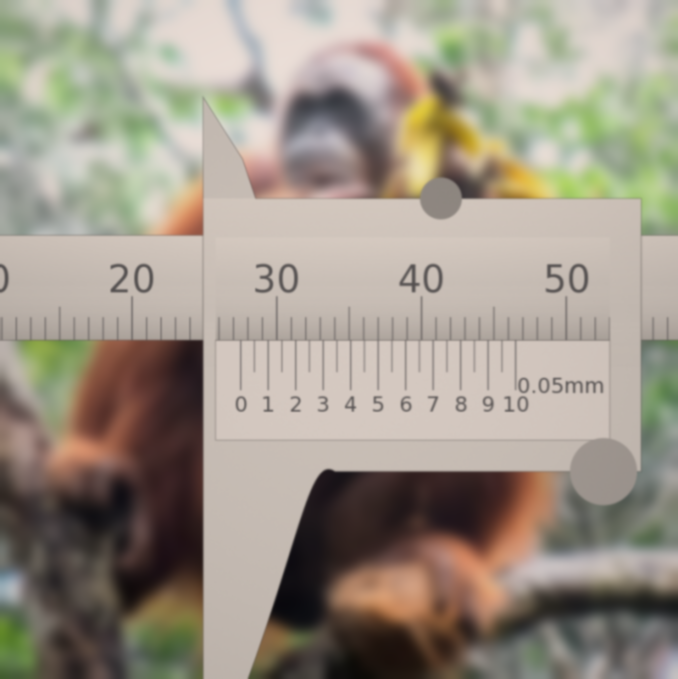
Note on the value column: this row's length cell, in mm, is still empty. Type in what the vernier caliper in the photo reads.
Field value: 27.5 mm
